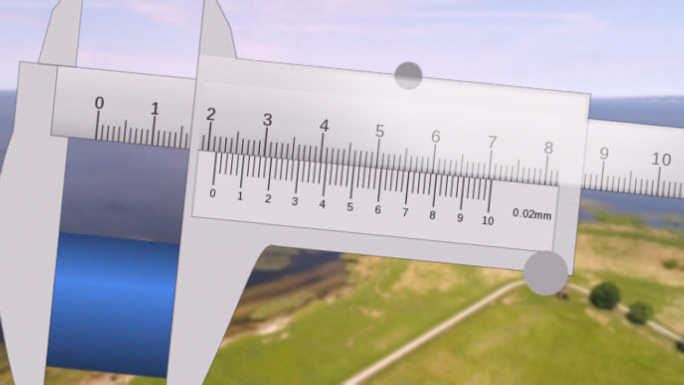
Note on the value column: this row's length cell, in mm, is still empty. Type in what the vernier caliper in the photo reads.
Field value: 21.5 mm
